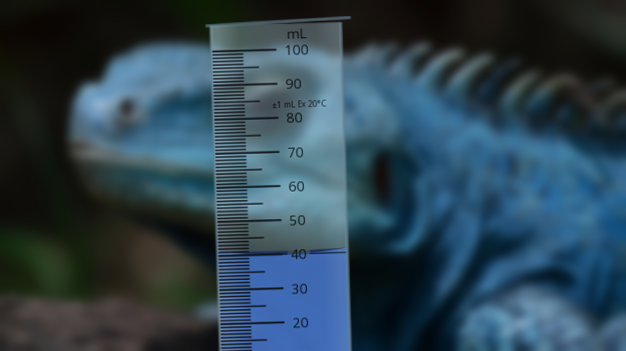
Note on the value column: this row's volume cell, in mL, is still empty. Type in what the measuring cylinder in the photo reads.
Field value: 40 mL
